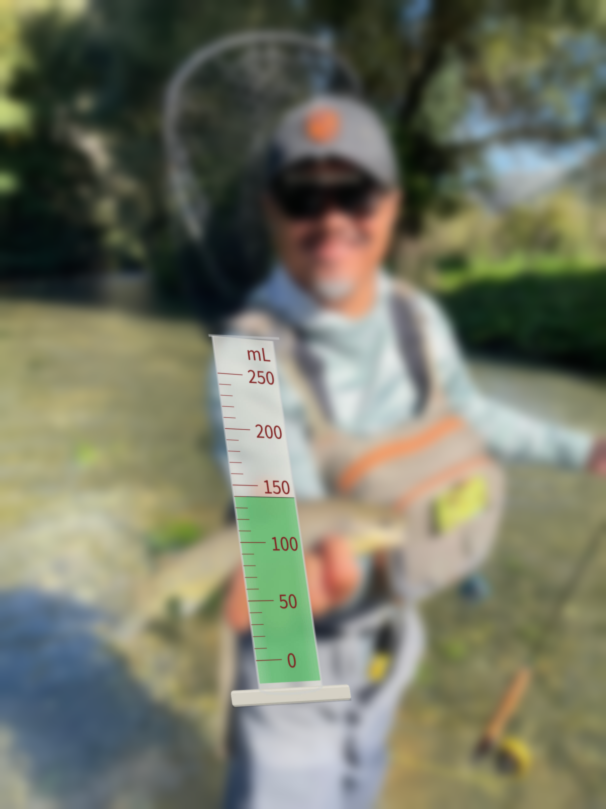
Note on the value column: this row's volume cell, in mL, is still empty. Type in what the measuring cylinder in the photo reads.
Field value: 140 mL
